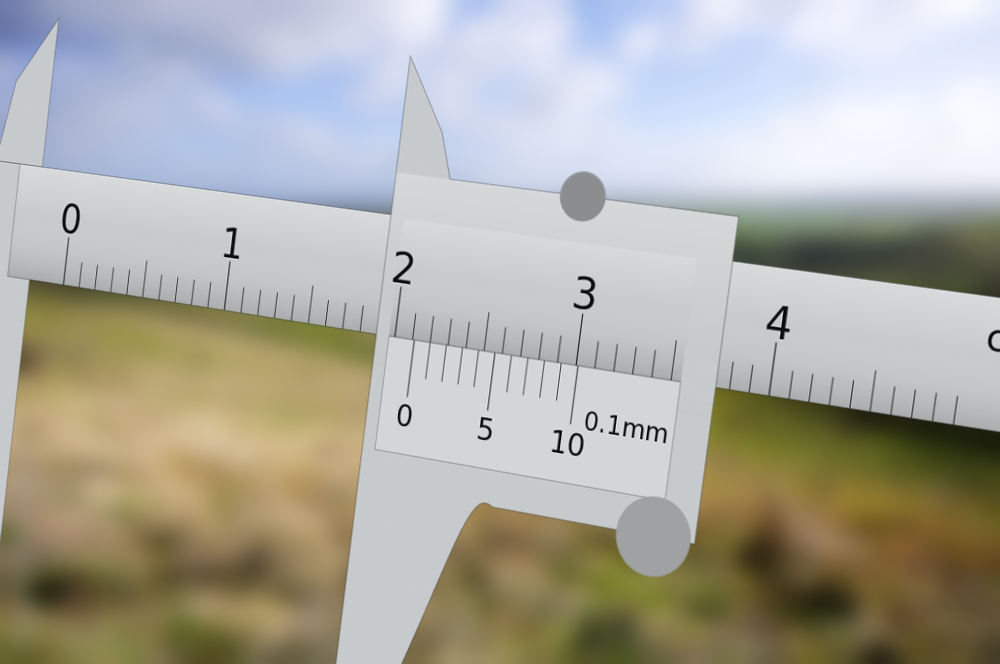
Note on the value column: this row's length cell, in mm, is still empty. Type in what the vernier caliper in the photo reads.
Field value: 21.1 mm
